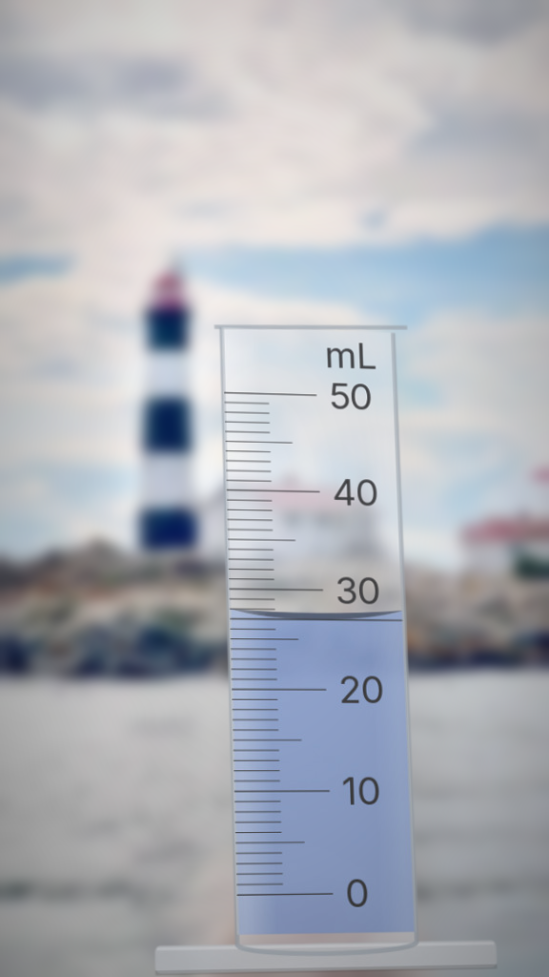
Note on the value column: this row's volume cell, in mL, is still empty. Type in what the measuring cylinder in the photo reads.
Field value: 27 mL
